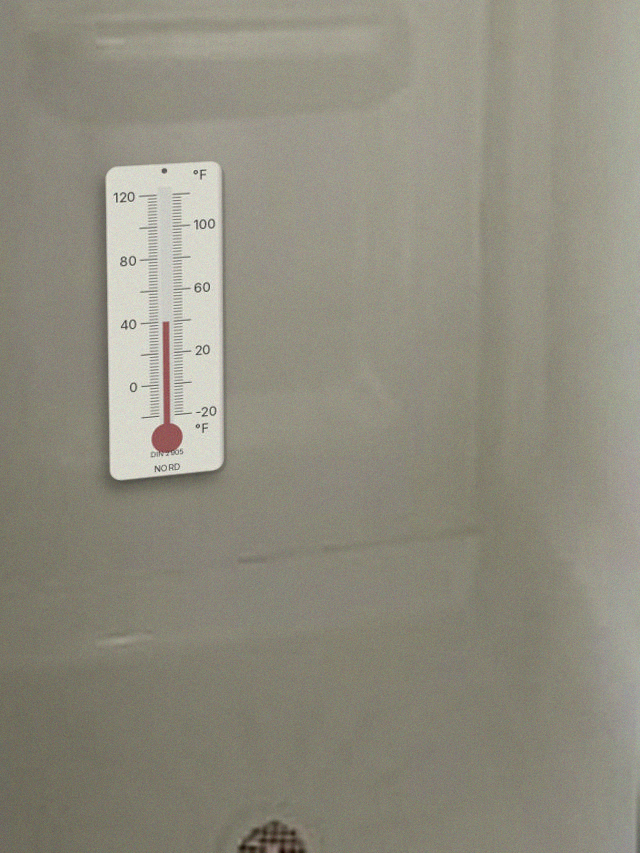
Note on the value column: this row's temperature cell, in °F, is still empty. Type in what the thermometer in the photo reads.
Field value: 40 °F
